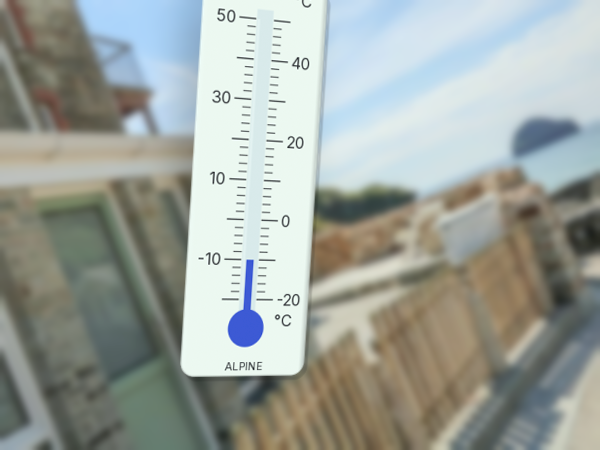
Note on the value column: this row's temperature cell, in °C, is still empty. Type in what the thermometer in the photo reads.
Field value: -10 °C
